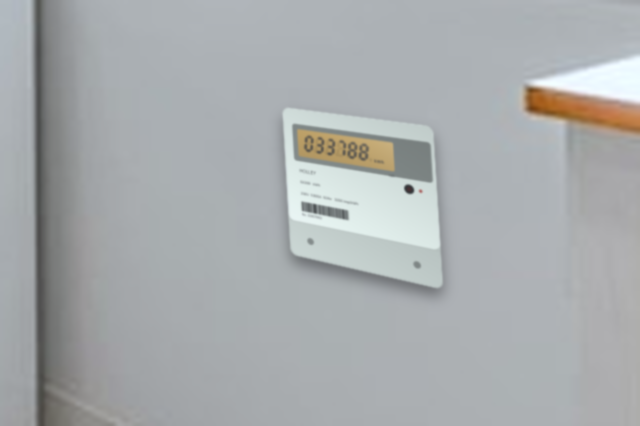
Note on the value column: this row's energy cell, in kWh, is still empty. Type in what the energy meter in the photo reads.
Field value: 33788 kWh
